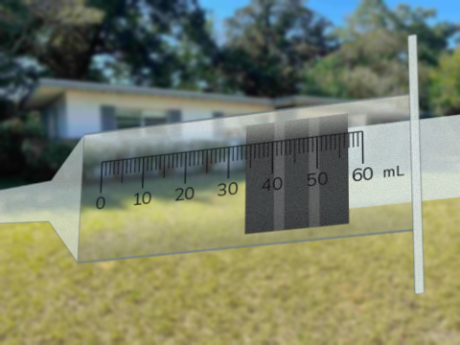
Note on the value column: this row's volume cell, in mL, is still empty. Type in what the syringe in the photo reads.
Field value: 34 mL
